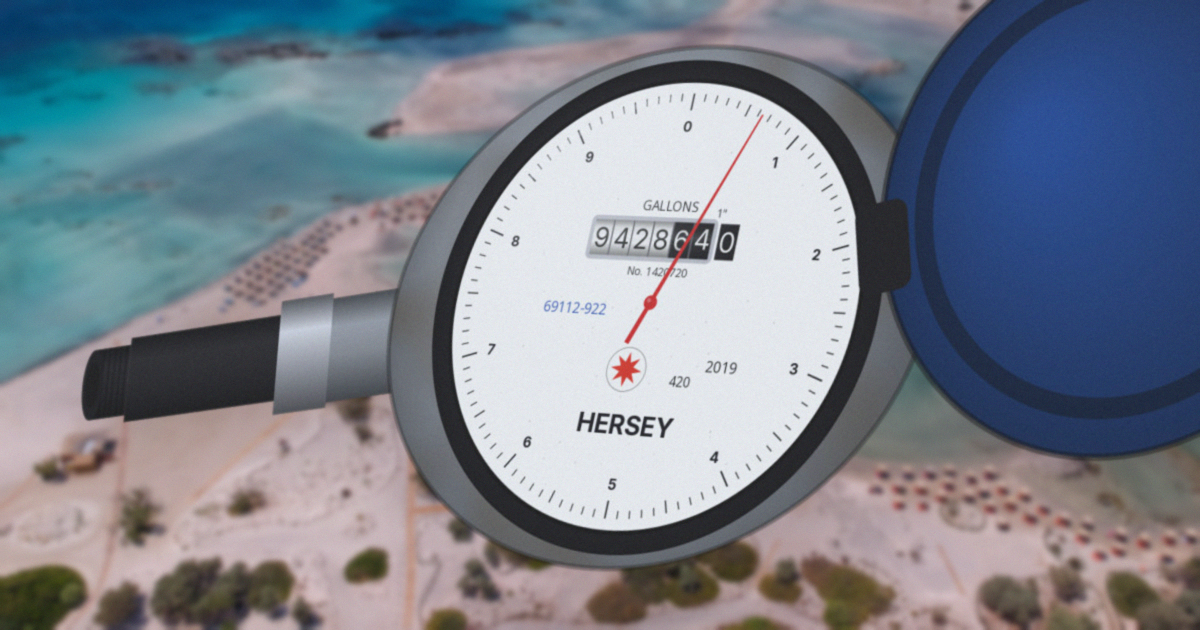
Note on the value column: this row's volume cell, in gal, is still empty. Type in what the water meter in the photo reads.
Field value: 9428640.6 gal
